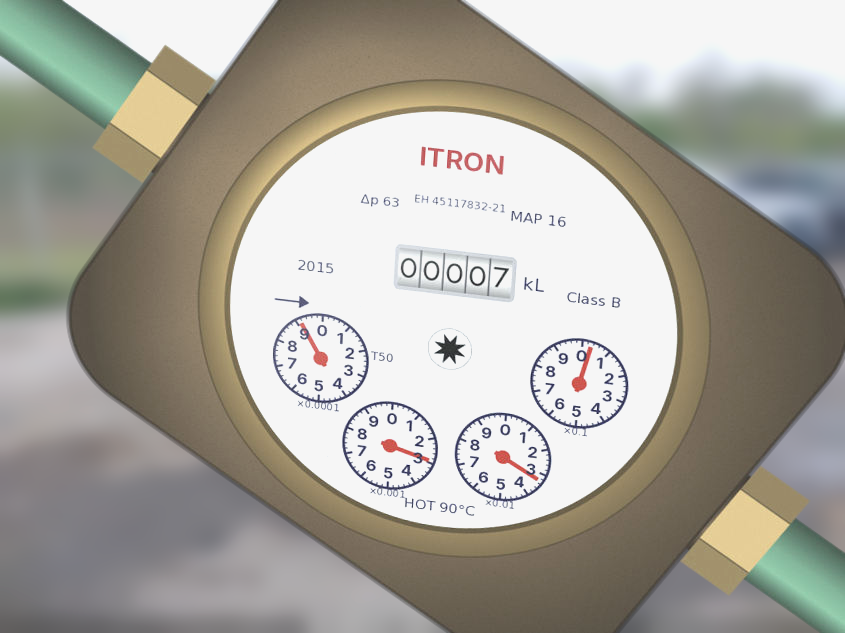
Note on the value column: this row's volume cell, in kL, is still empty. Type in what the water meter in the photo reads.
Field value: 7.0329 kL
